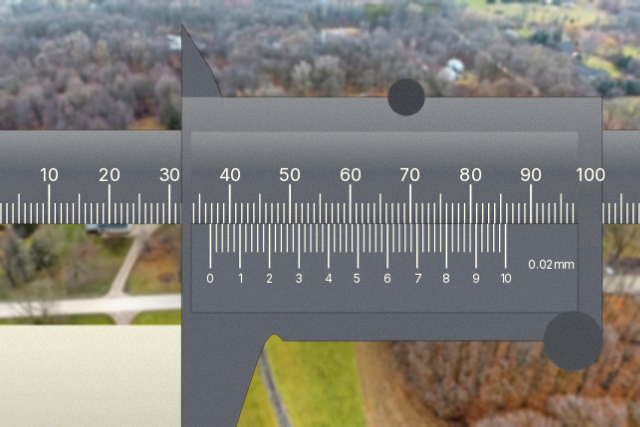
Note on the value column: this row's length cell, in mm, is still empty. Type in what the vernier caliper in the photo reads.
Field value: 36.8 mm
